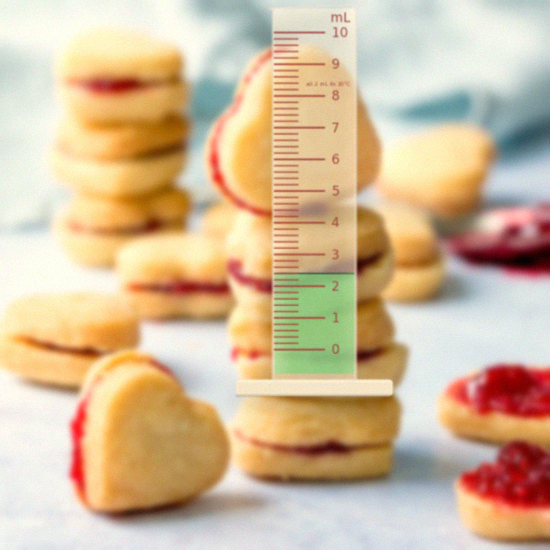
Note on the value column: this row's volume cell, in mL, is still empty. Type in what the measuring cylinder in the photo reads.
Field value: 2.4 mL
